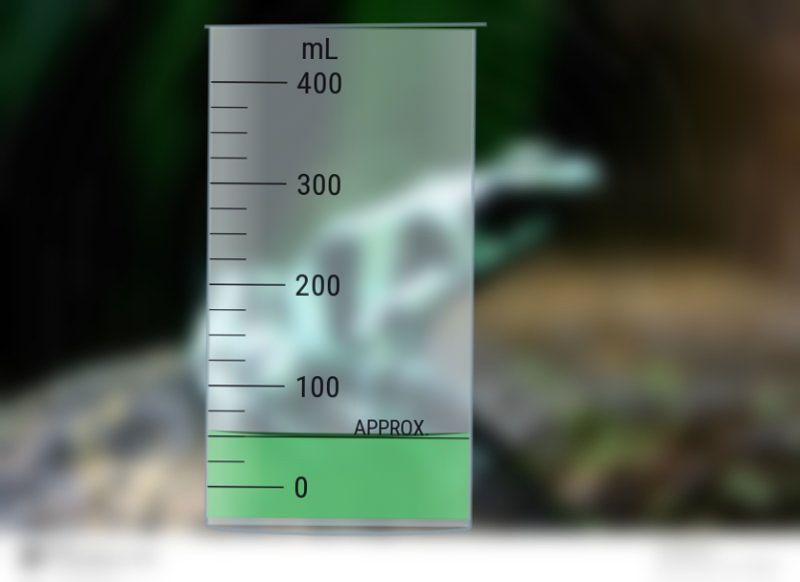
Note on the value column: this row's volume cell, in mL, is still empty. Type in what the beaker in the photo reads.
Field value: 50 mL
